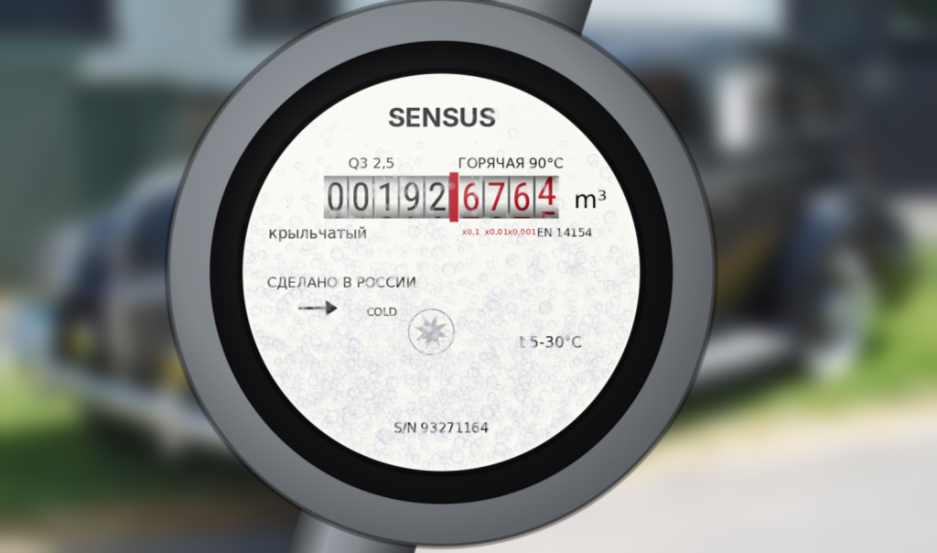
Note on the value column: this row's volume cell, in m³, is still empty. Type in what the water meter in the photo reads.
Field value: 192.6764 m³
